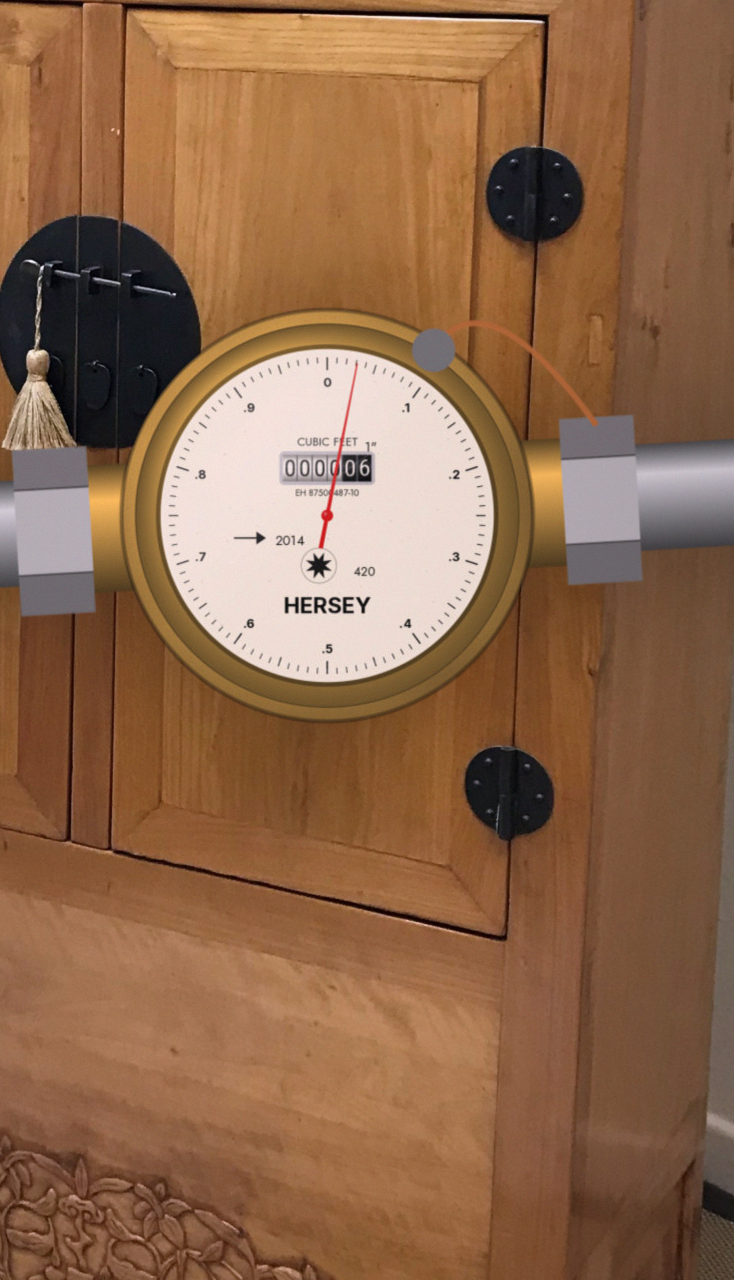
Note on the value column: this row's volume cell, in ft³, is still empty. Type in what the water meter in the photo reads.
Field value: 6.03 ft³
